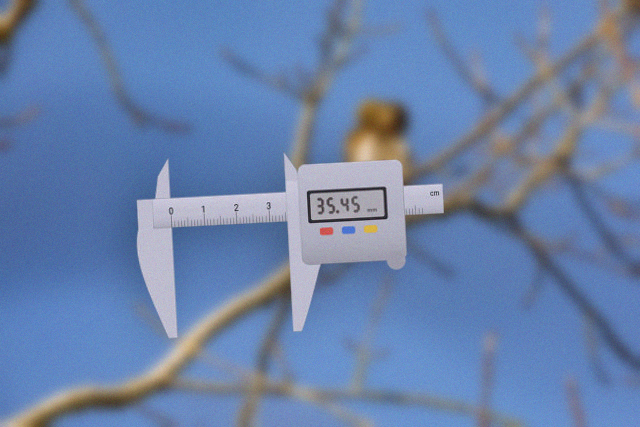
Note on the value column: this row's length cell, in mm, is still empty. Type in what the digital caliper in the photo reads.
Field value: 35.45 mm
